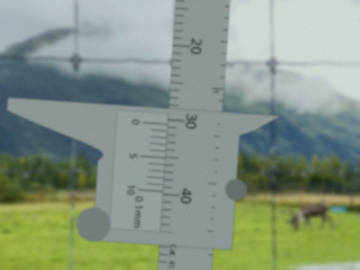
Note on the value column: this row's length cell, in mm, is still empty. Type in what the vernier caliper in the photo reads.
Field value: 30.6 mm
